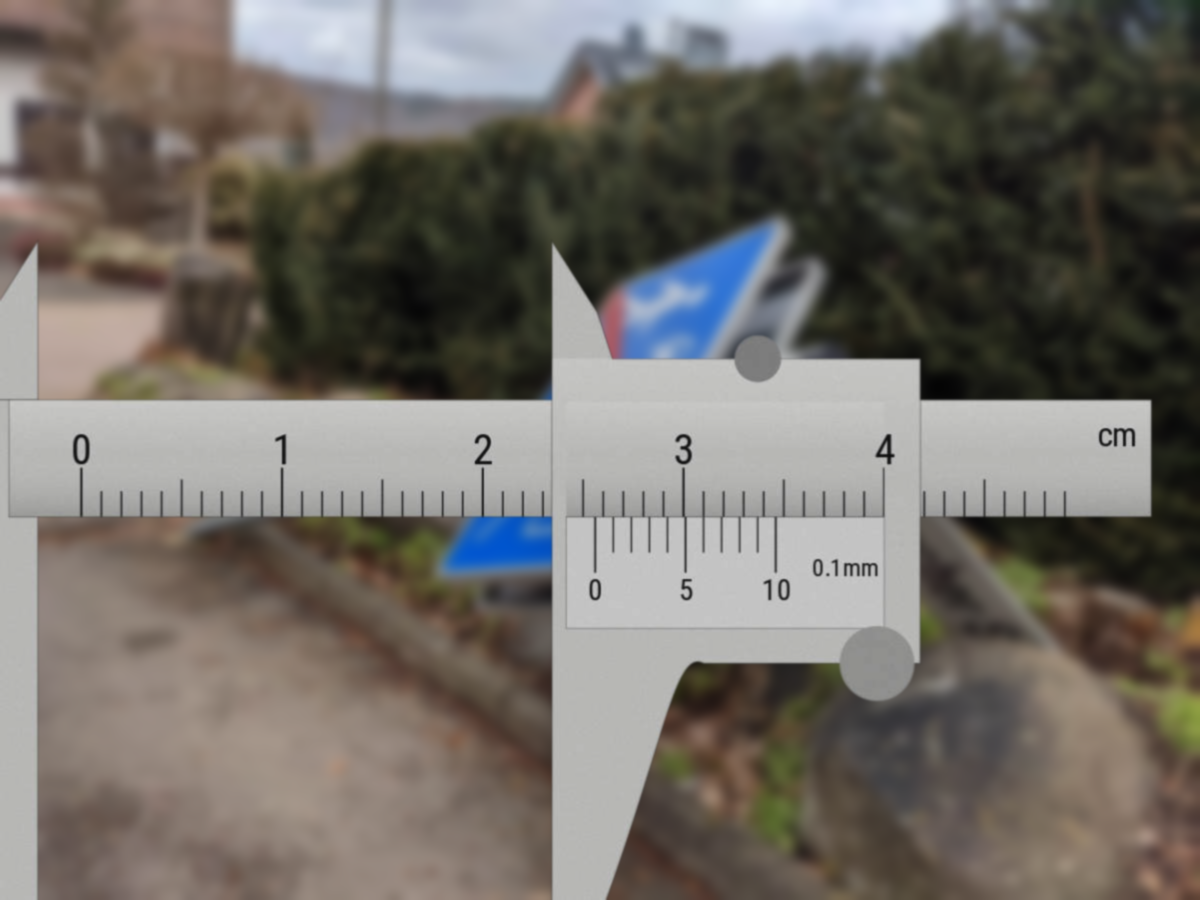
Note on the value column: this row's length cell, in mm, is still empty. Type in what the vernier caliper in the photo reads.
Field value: 25.6 mm
